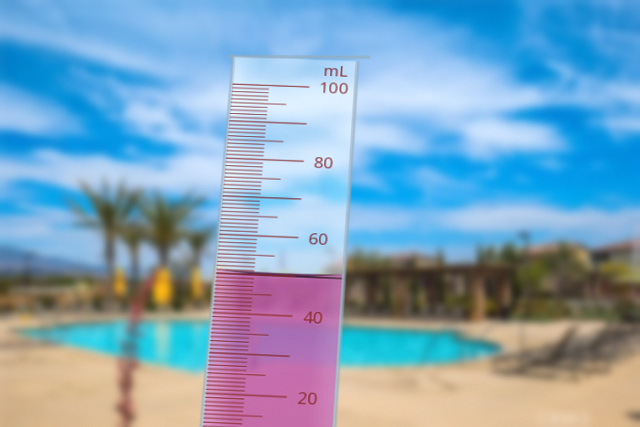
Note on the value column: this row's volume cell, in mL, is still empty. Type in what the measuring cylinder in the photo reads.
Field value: 50 mL
